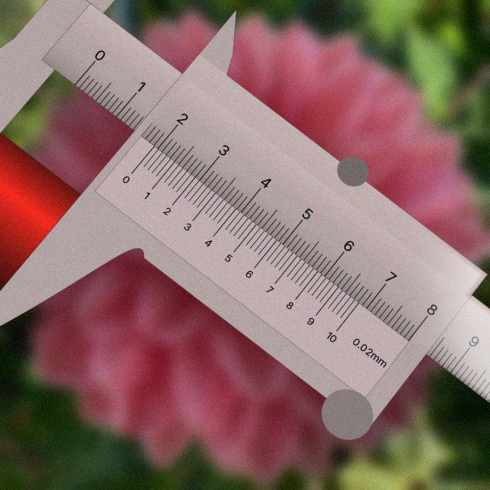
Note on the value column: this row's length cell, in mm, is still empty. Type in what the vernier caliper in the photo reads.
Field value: 19.2 mm
